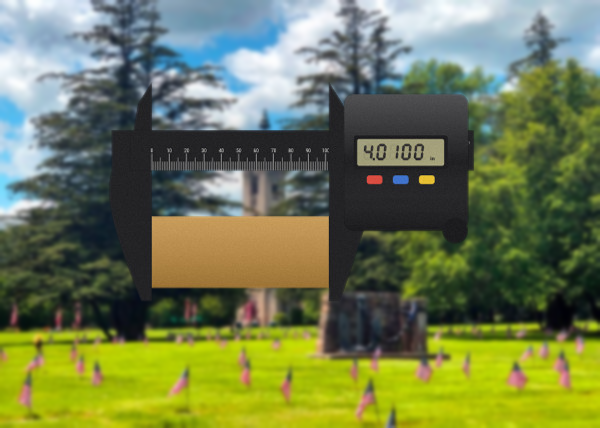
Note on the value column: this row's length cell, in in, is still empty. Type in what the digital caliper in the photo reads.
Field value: 4.0100 in
